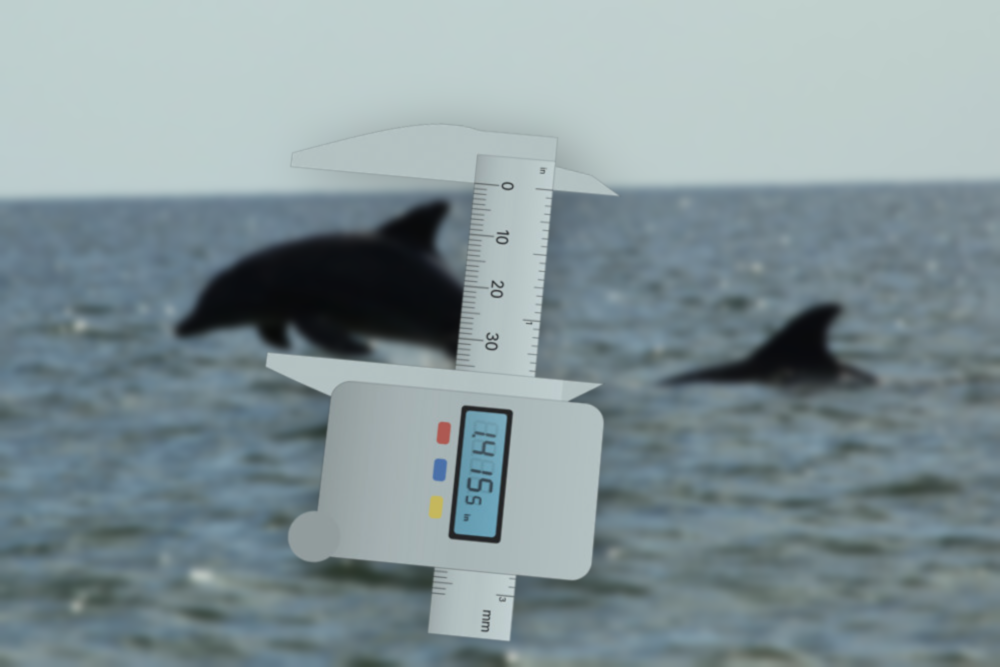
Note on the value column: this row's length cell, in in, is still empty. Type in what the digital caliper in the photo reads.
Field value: 1.4155 in
